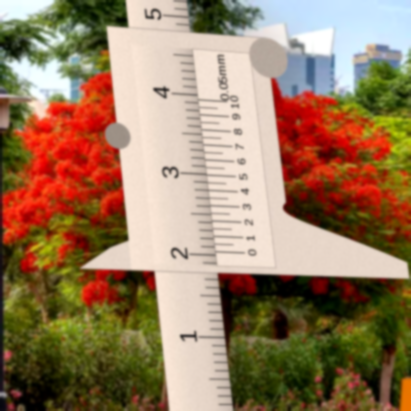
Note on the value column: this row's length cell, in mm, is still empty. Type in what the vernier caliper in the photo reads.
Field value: 20.4 mm
